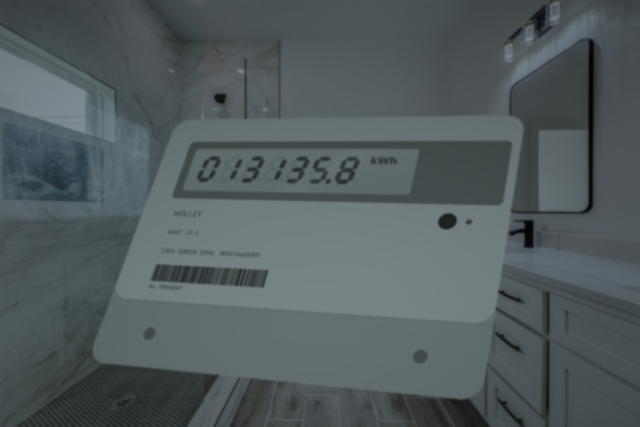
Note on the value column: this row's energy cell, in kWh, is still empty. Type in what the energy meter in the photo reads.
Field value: 13135.8 kWh
